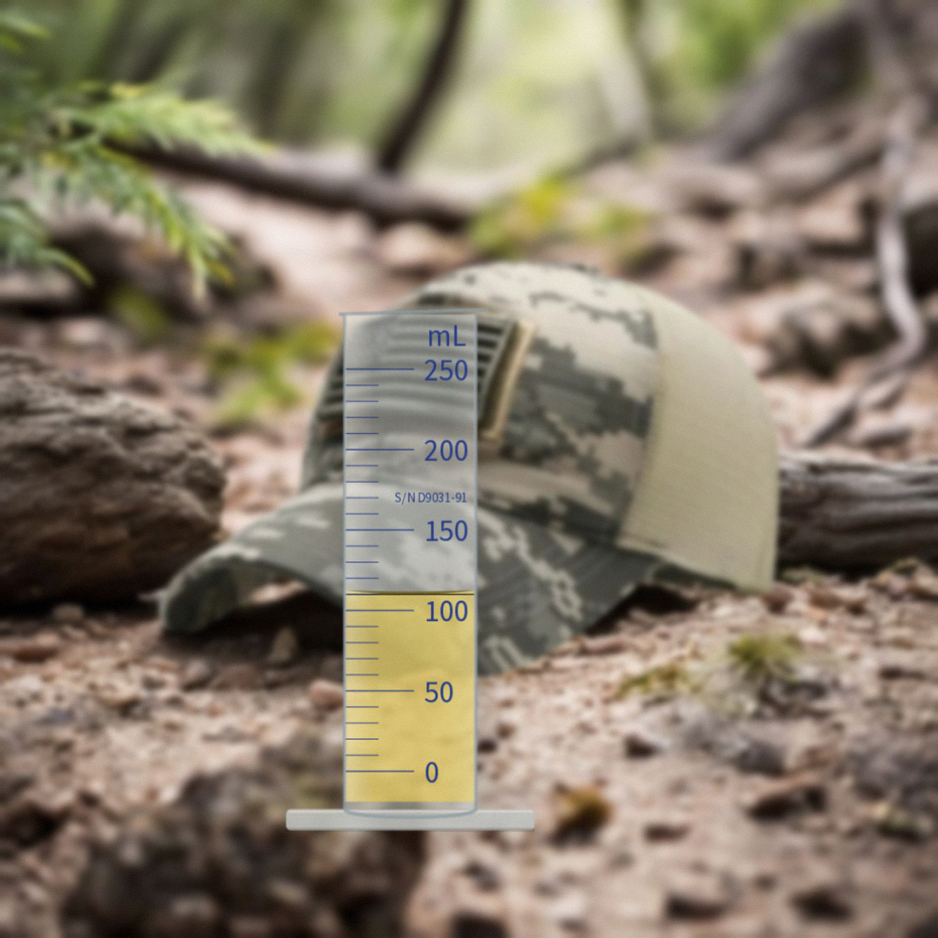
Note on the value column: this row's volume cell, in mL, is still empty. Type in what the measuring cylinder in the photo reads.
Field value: 110 mL
